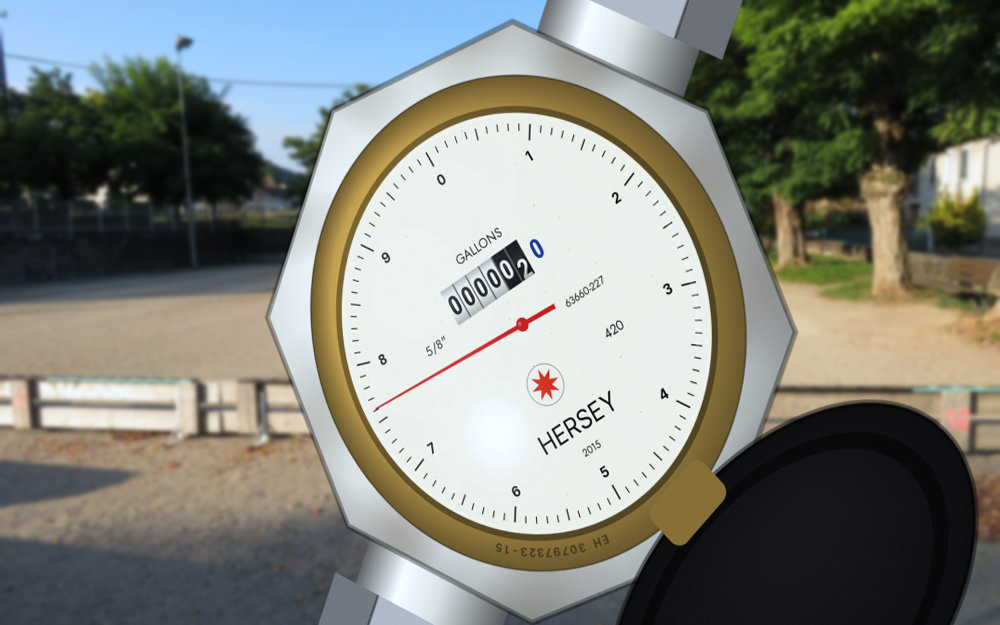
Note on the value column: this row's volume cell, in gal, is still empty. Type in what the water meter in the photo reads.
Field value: 17.6 gal
